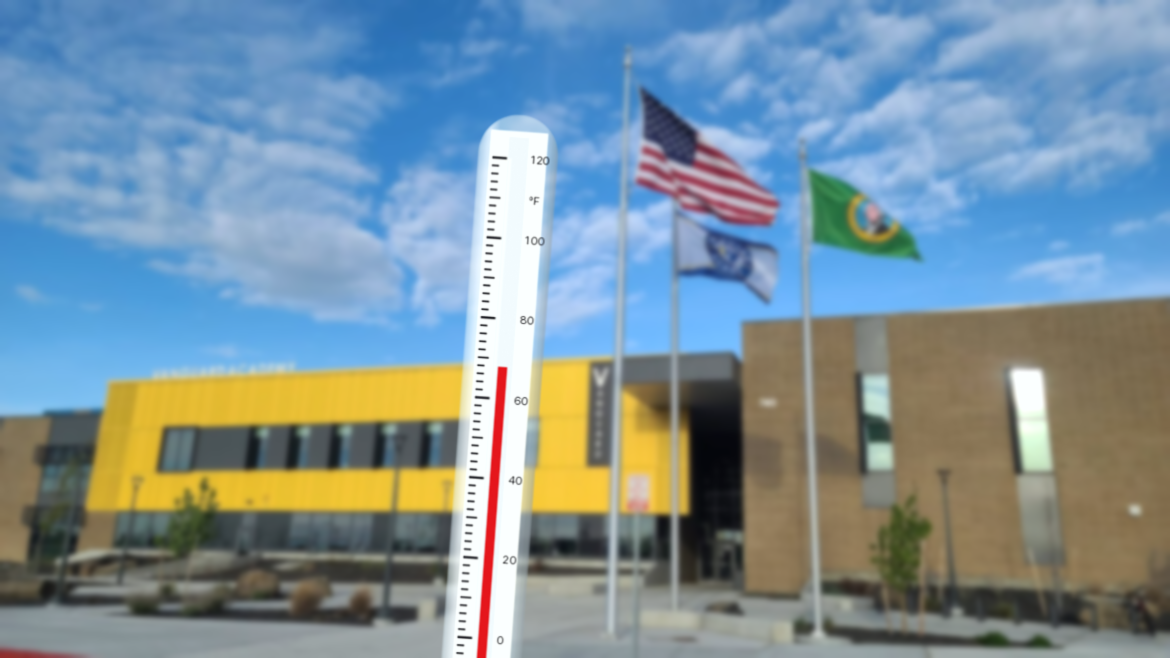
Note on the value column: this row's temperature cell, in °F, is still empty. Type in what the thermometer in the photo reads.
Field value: 68 °F
